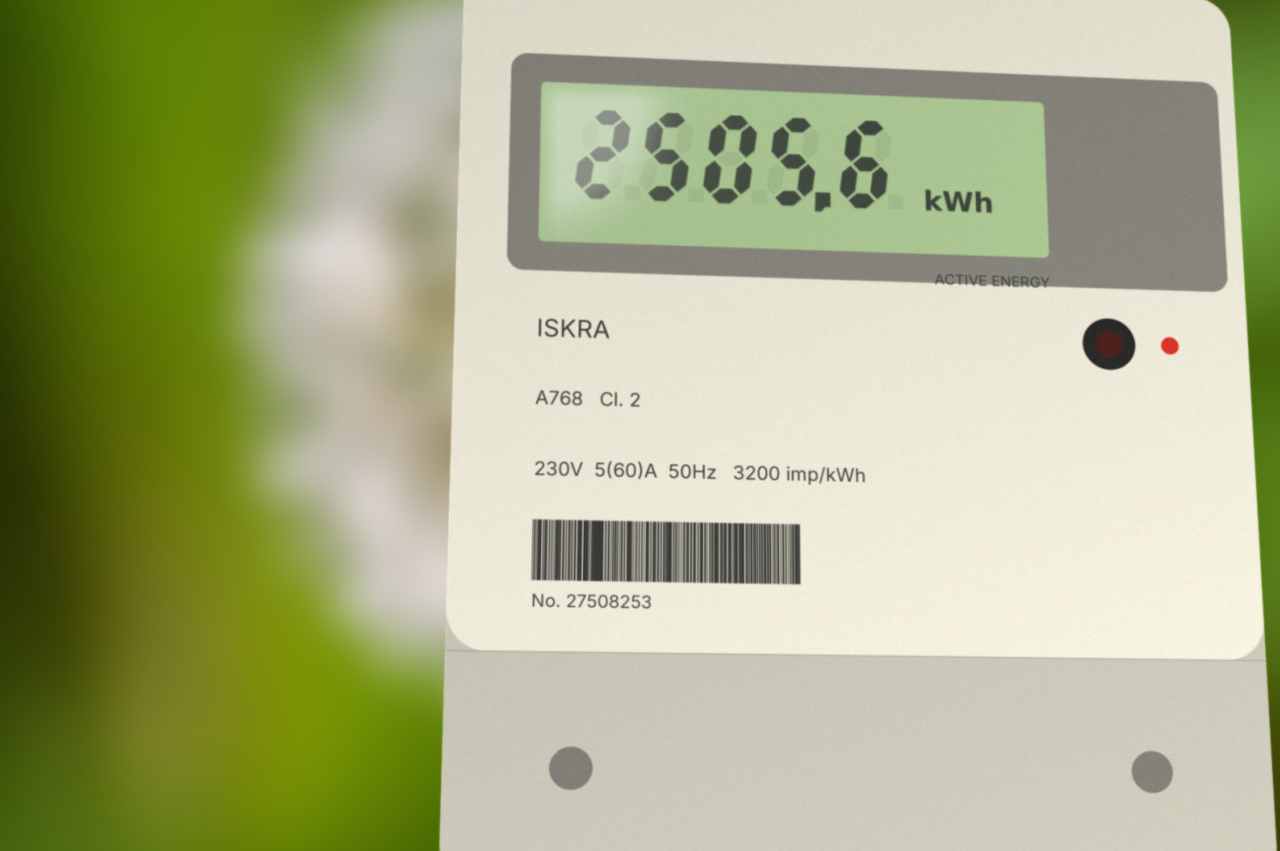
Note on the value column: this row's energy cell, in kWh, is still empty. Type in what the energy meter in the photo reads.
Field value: 2505.6 kWh
